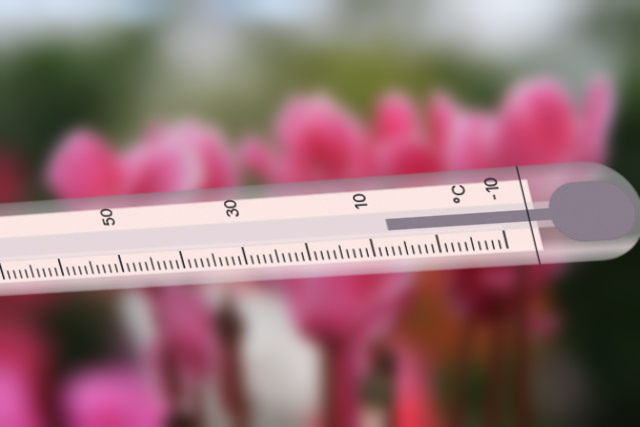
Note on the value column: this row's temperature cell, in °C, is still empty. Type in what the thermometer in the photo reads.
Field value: 7 °C
